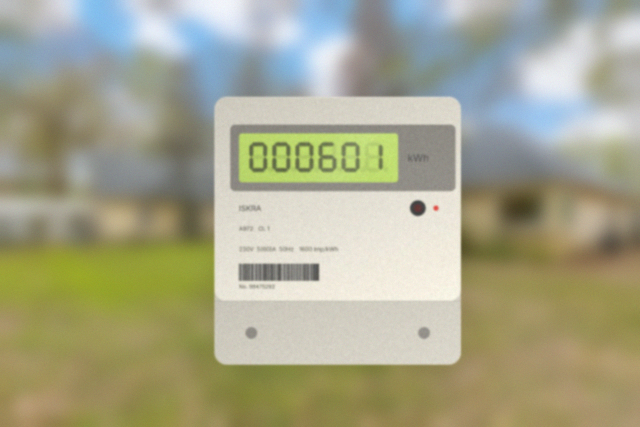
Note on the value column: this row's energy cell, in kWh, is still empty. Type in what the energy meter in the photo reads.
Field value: 601 kWh
